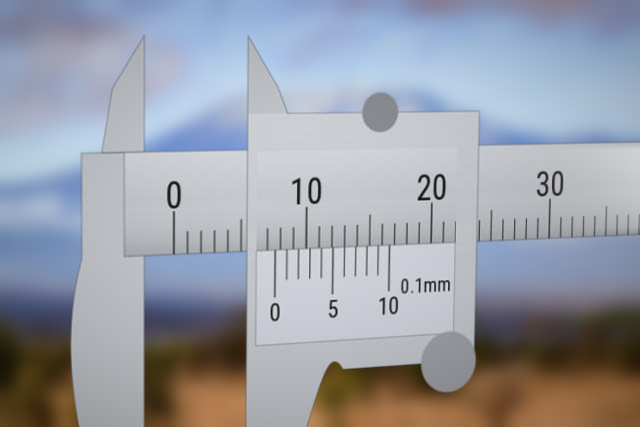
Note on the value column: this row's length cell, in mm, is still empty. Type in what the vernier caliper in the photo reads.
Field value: 7.6 mm
